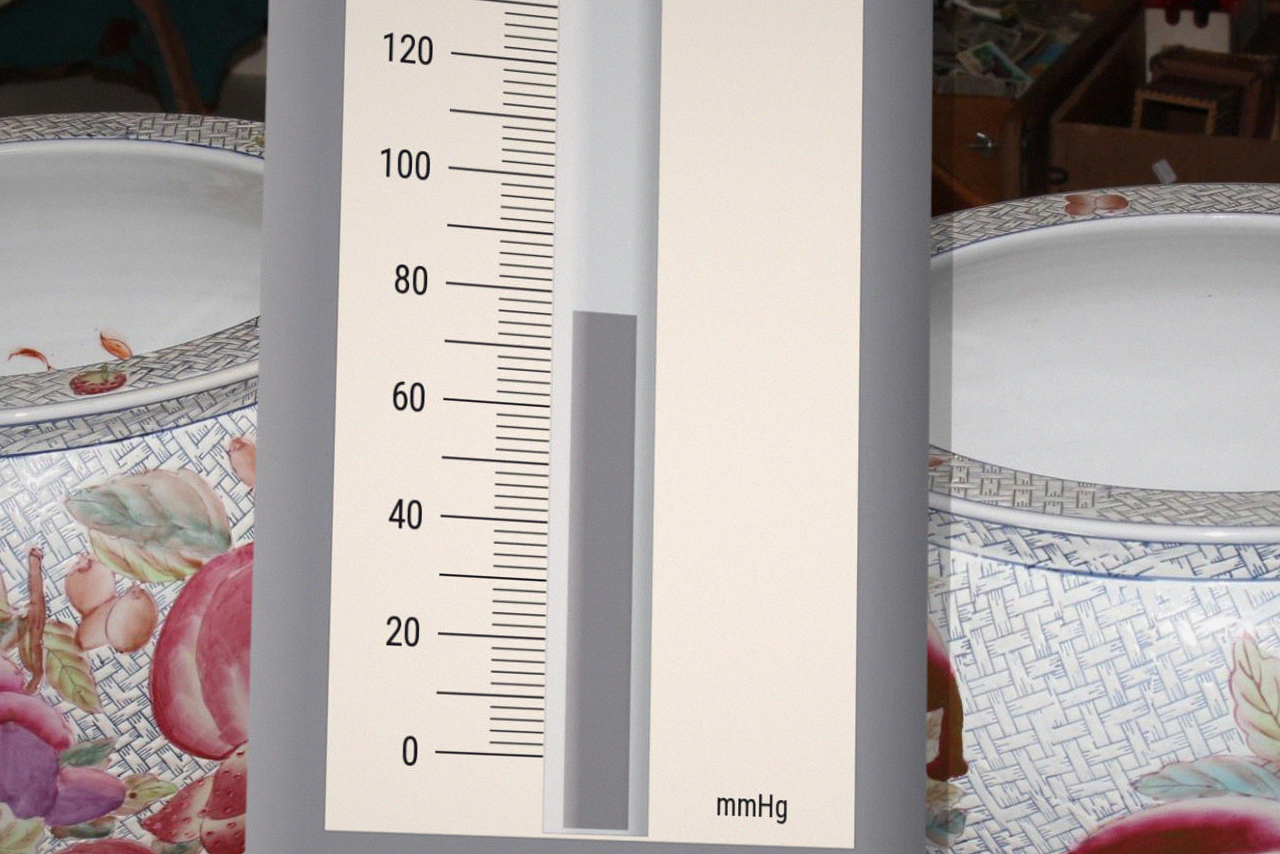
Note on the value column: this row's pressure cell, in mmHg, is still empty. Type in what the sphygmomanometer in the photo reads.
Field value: 77 mmHg
